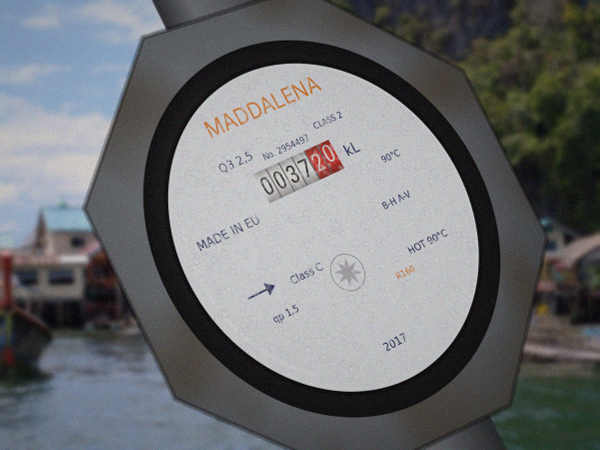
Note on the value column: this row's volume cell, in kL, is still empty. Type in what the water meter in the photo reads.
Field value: 37.20 kL
